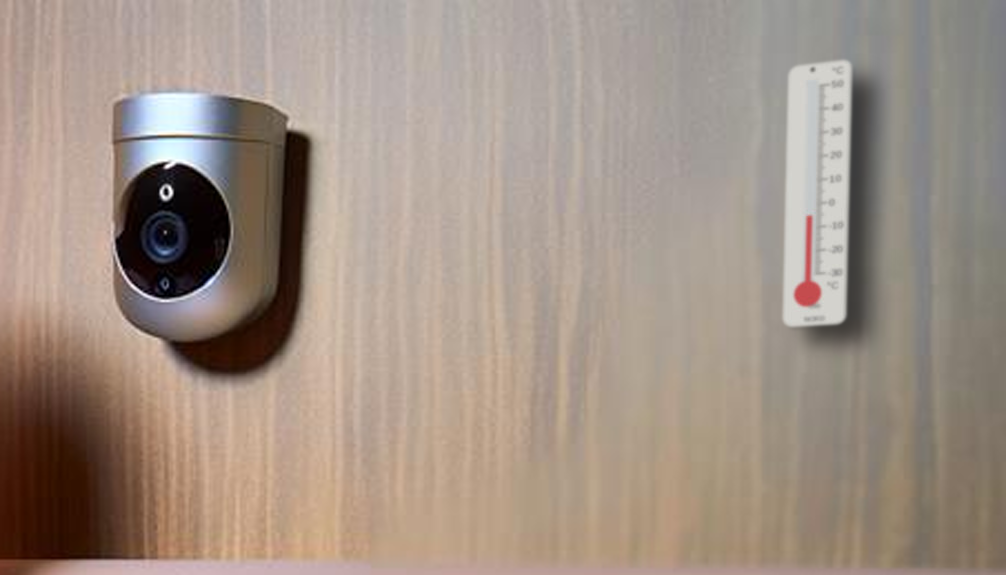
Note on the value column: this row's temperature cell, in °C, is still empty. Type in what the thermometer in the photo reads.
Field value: -5 °C
